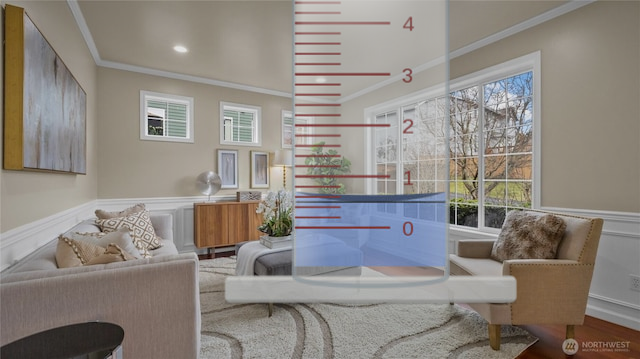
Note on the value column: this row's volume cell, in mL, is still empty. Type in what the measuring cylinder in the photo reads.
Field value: 0.5 mL
